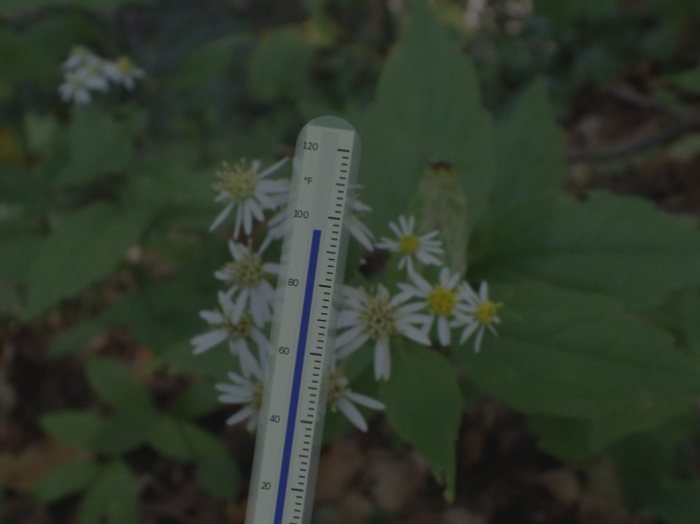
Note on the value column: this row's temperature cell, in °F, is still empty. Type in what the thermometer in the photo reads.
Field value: 96 °F
